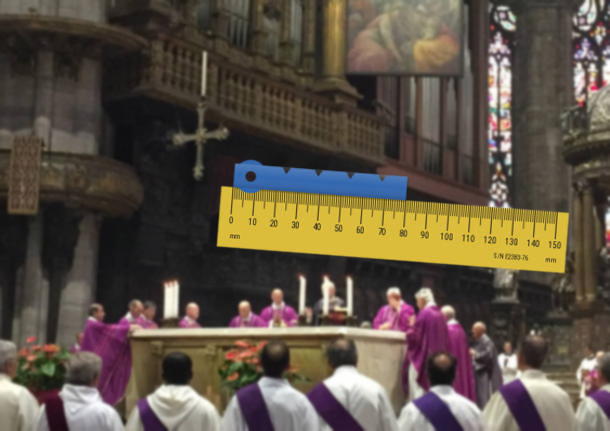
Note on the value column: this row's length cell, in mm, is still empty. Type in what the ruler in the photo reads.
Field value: 80 mm
